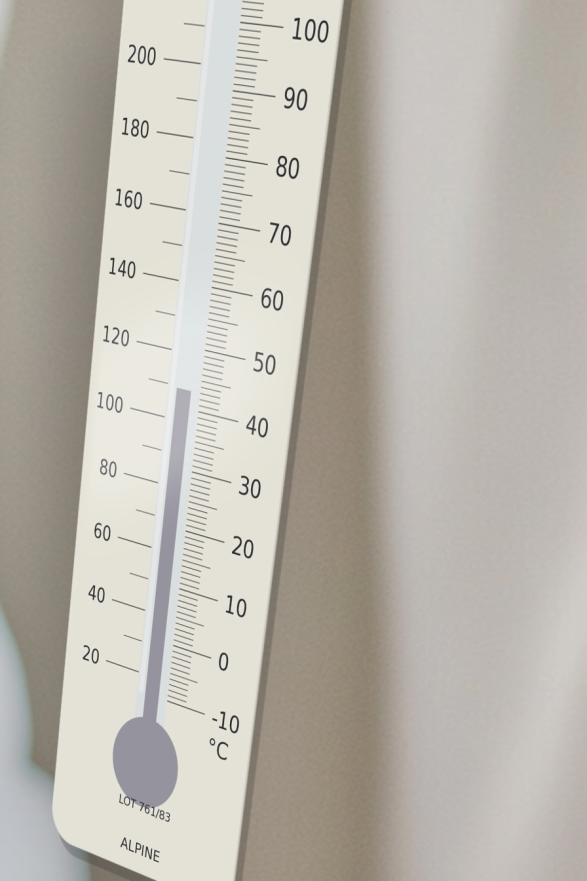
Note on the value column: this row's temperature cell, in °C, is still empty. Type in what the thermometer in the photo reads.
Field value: 43 °C
